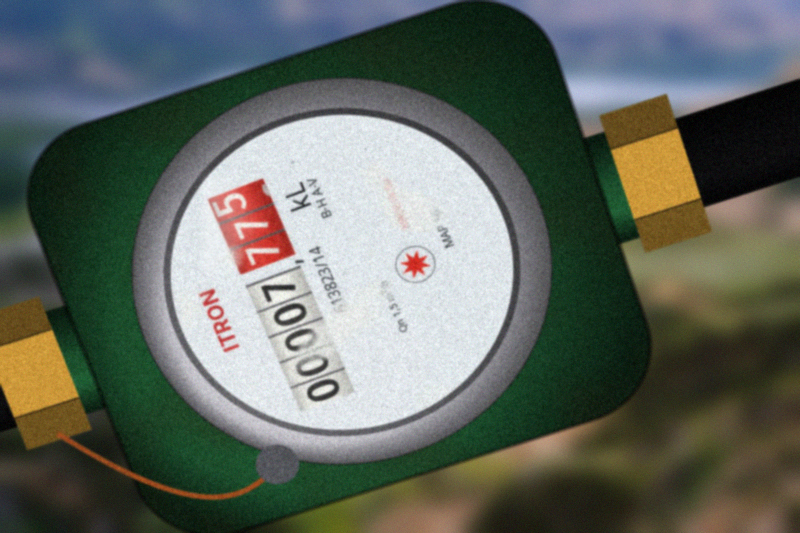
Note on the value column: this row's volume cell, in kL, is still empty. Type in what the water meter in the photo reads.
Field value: 7.775 kL
